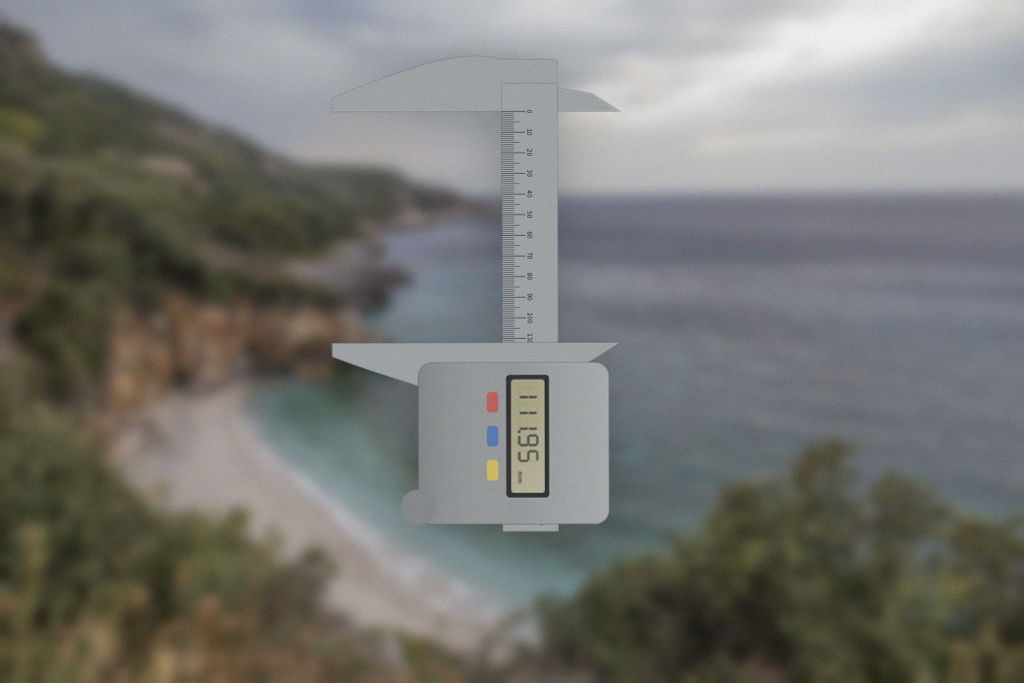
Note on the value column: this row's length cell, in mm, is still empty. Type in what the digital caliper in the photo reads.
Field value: 111.95 mm
